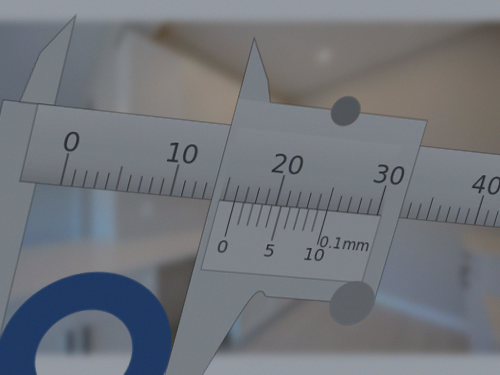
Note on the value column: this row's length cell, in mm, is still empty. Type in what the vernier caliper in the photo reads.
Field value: 16.0 mm
